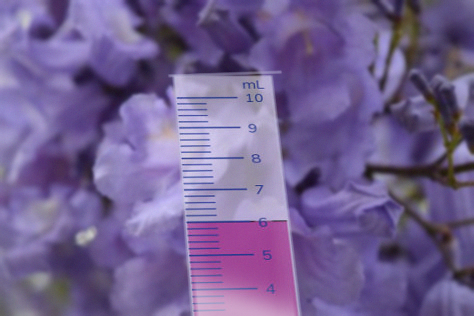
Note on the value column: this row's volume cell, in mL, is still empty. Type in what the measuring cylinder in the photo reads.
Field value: 6 mL
